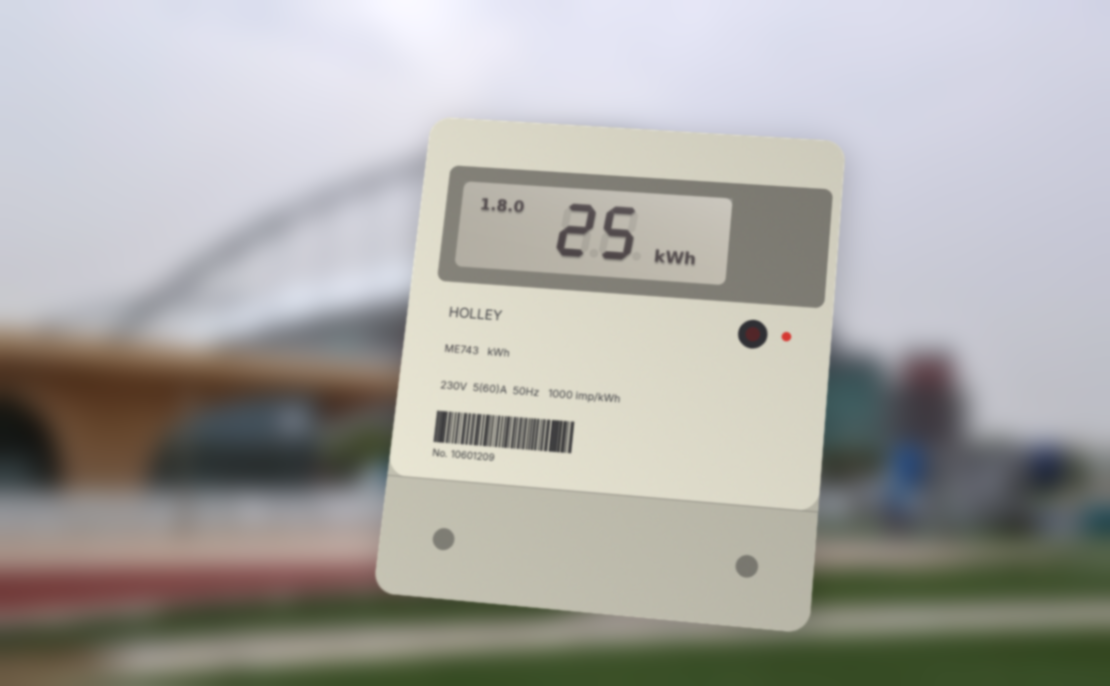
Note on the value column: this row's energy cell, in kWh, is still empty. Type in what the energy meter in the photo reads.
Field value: 25 kWh
